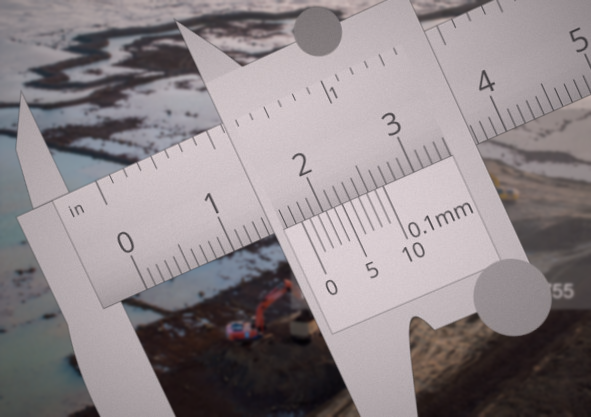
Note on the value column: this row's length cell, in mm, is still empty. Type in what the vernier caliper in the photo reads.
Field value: 17.6 mm
